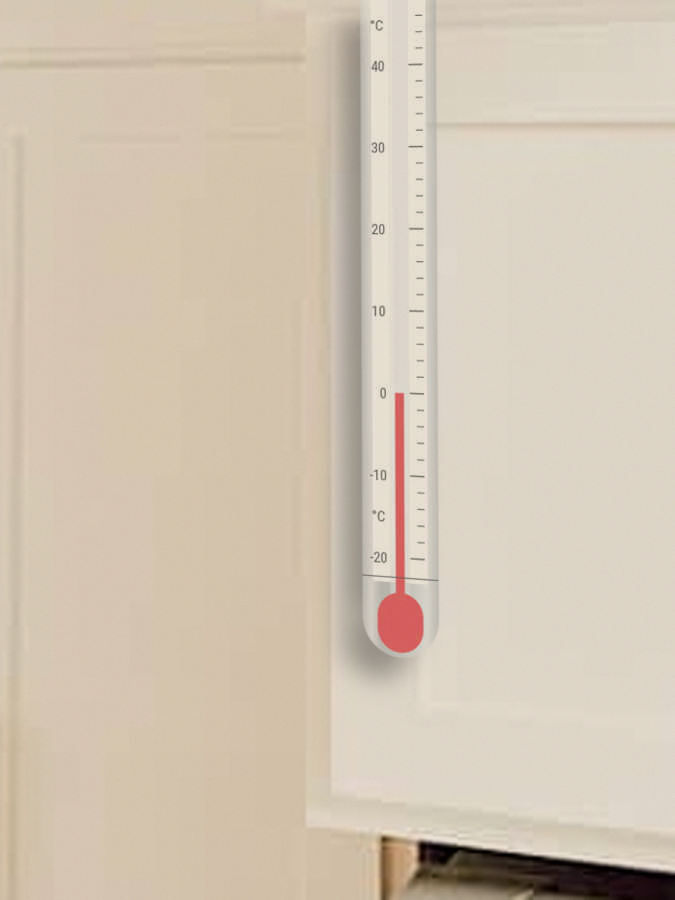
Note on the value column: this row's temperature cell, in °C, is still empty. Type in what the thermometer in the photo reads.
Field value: 0 °C
